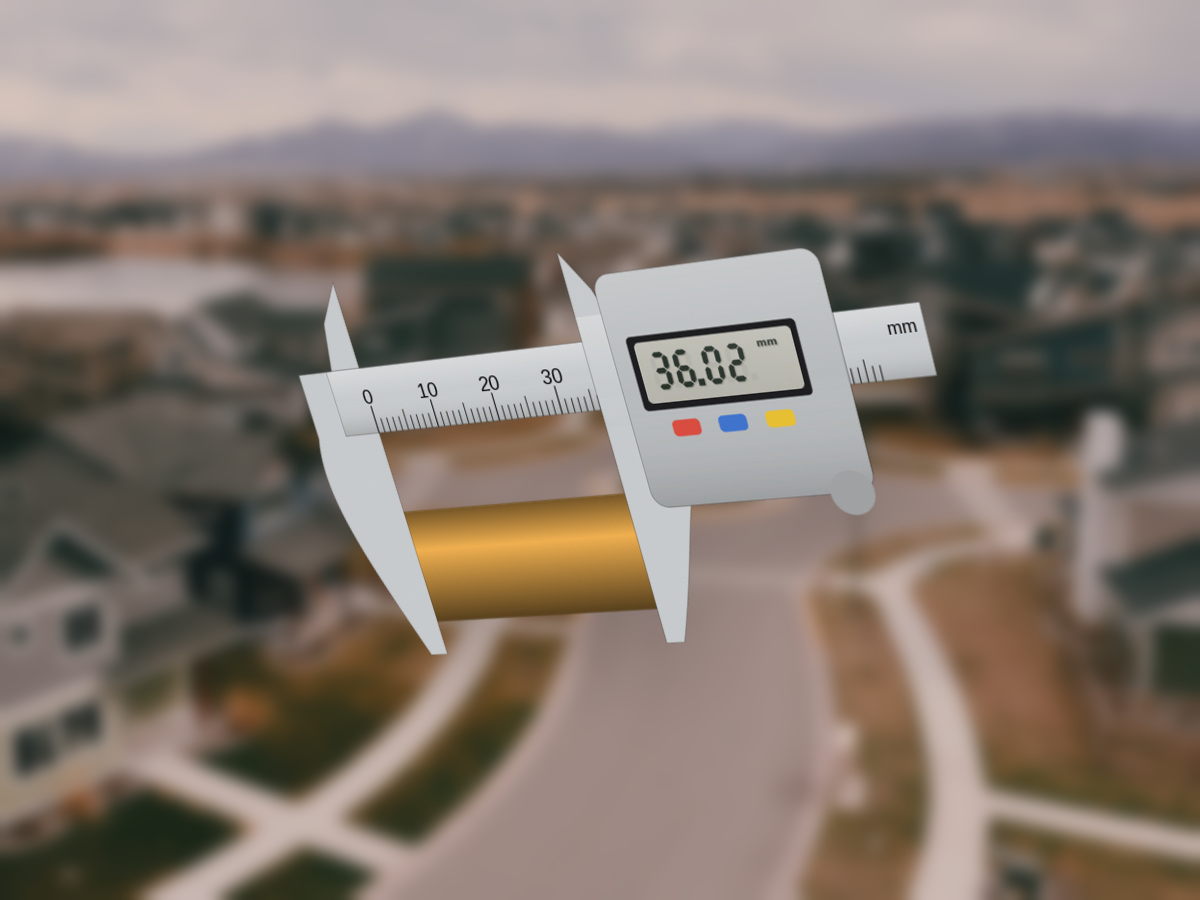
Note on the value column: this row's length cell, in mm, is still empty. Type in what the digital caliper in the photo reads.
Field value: 36.02 mm
